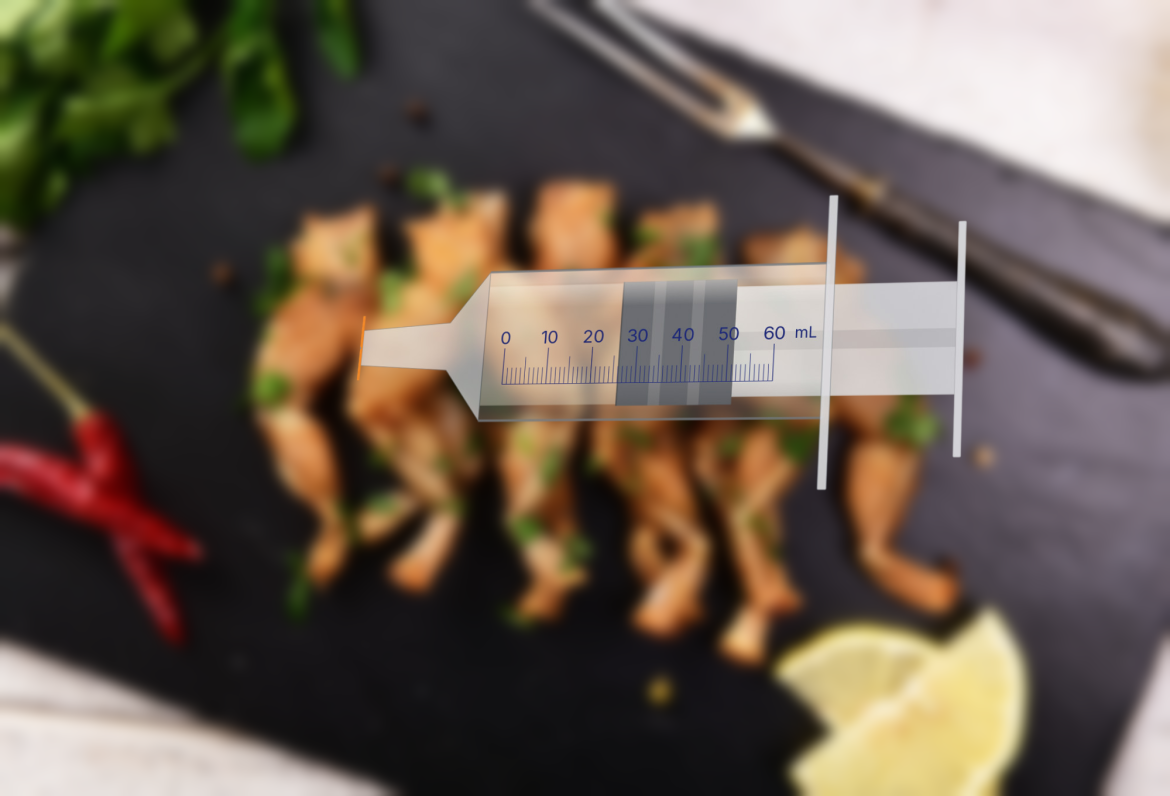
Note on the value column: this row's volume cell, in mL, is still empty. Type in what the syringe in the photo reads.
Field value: 26 mL
